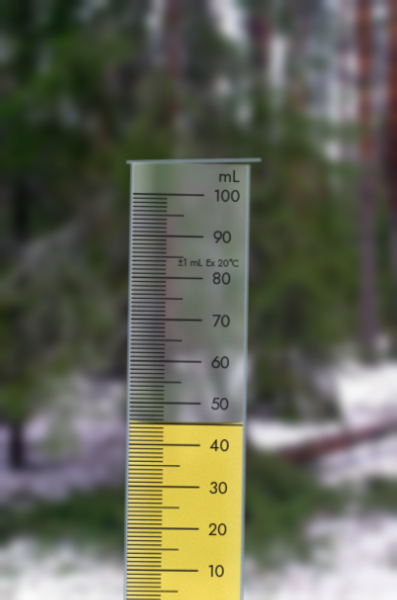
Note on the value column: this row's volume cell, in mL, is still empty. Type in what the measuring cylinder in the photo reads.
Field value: 45 mL
